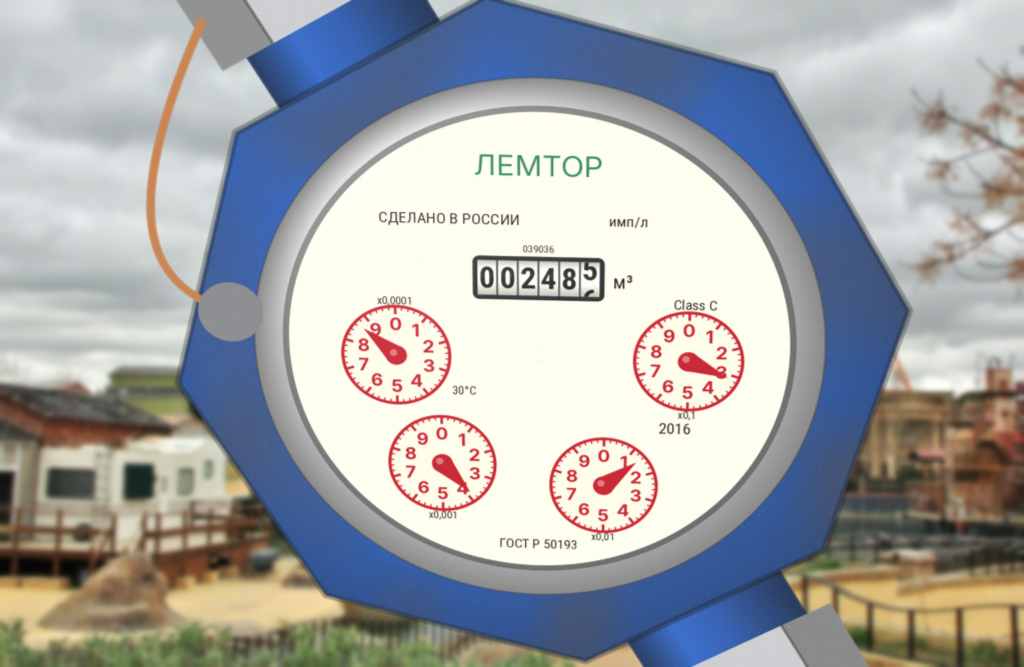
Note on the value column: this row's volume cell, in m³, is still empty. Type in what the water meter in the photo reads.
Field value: 2485.3138 m³
